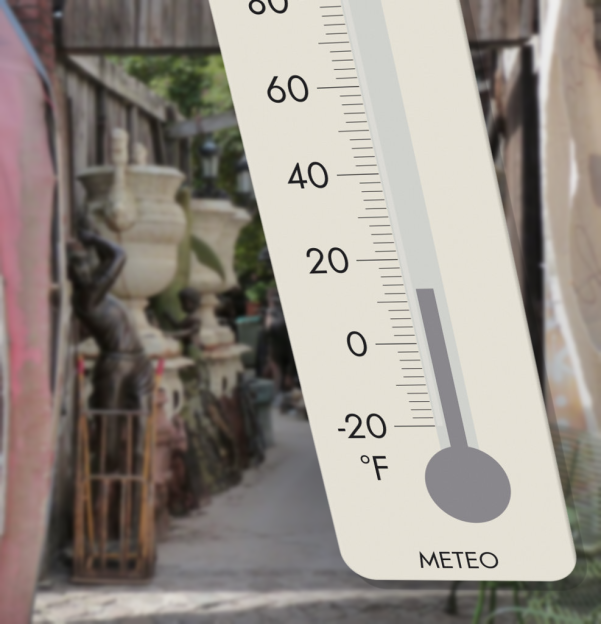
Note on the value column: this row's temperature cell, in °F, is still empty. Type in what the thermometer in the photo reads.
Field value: 13 °F
